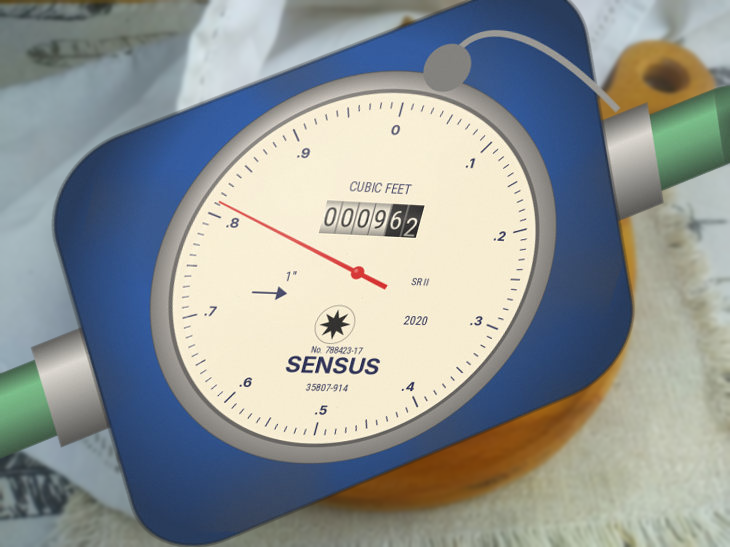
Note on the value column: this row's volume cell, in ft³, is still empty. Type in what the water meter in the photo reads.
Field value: 961.81 ft³
